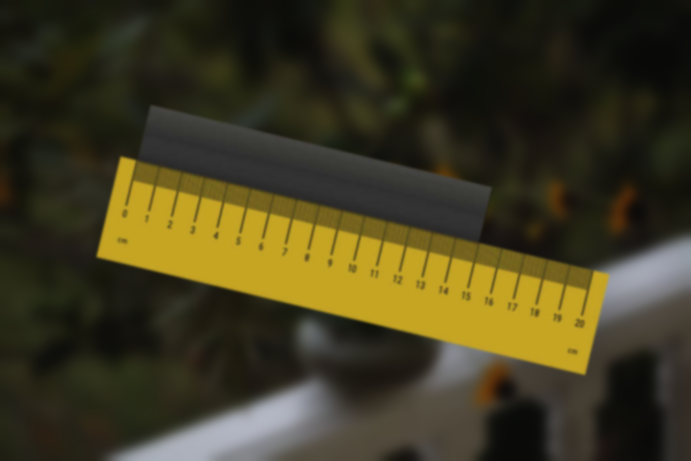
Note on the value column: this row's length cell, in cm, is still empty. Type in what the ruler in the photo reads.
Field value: 15 cm
